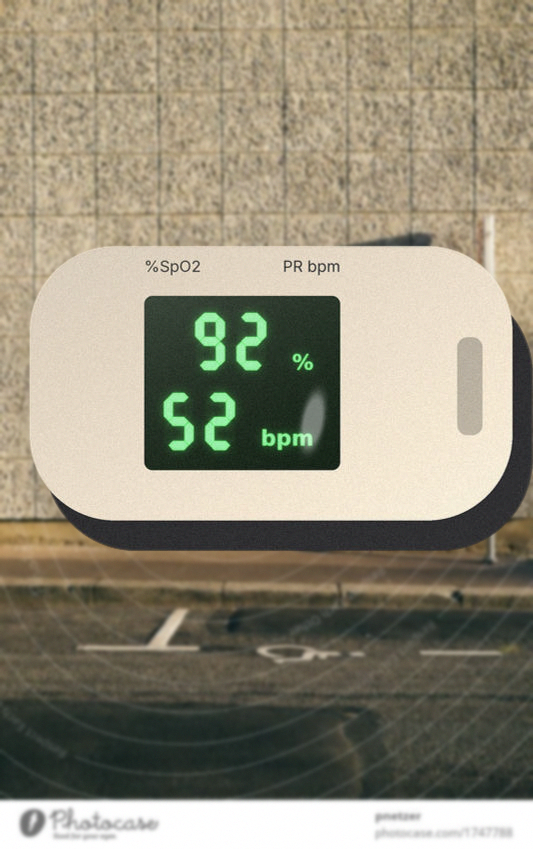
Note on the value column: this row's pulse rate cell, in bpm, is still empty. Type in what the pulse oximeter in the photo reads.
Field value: 52 bpm
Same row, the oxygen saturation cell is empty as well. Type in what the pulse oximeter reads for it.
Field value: 92 %
